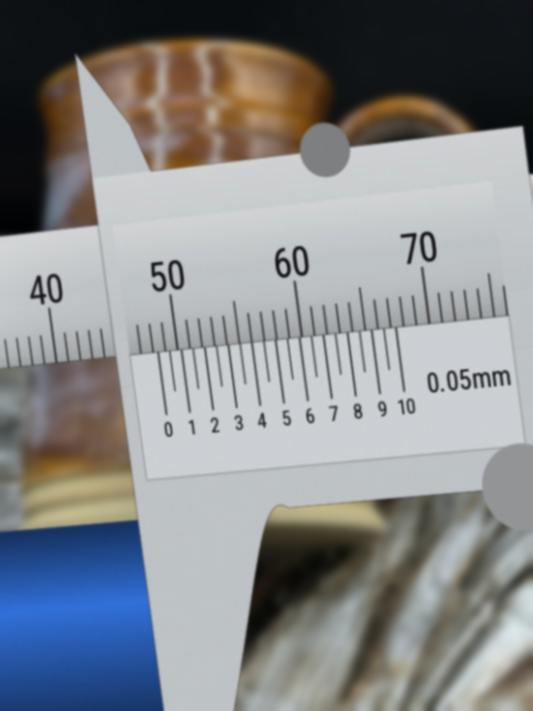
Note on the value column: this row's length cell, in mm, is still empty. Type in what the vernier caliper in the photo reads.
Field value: 48.4 mm
